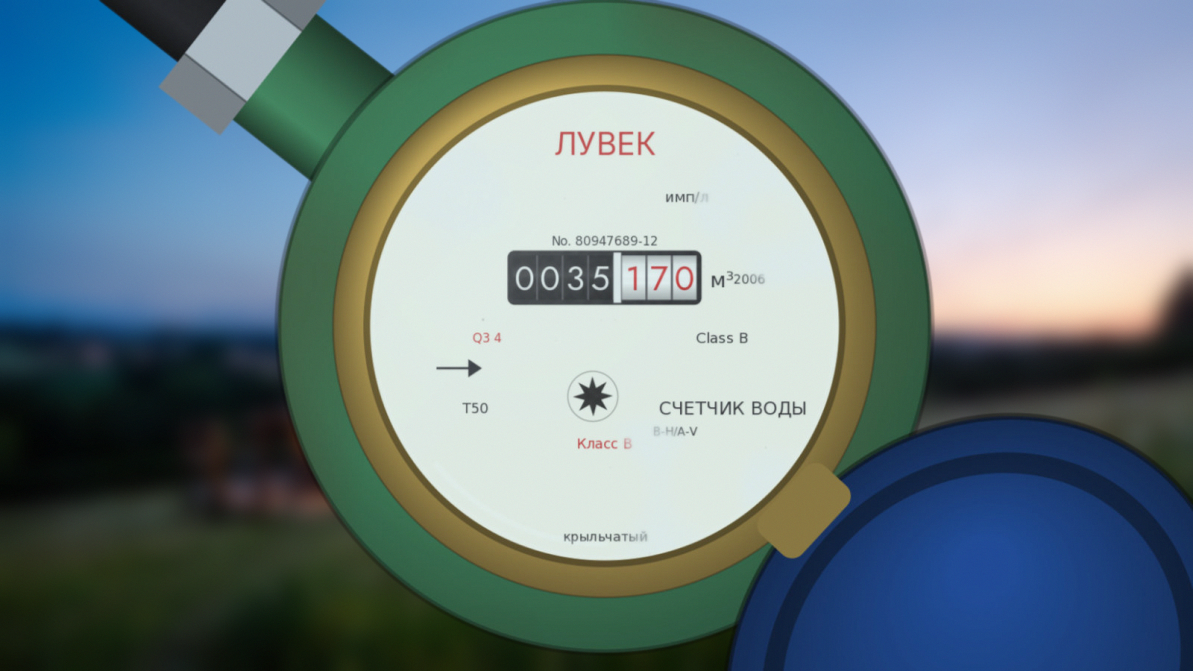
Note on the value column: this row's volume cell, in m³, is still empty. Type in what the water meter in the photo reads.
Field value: 35.170 m³
